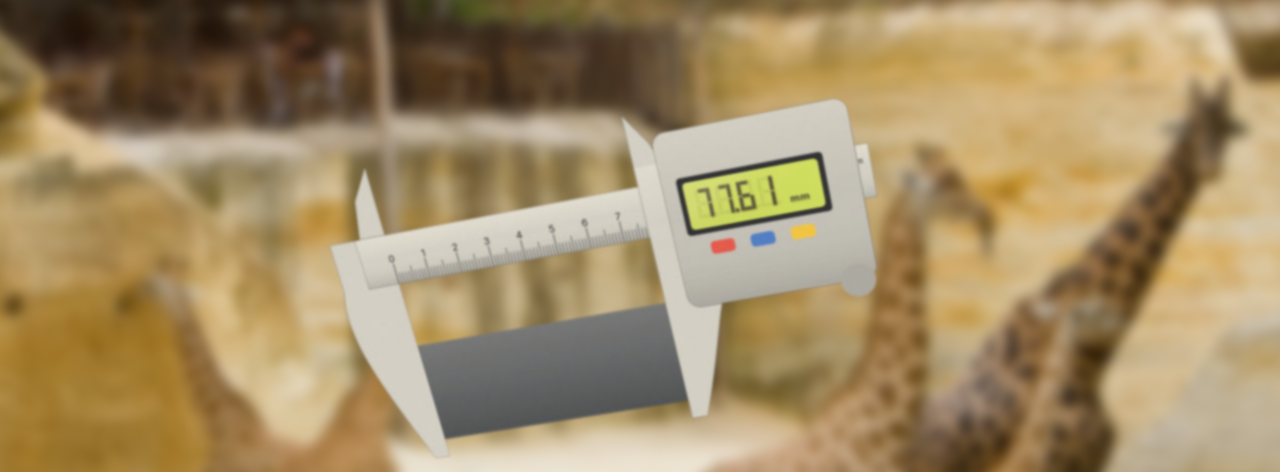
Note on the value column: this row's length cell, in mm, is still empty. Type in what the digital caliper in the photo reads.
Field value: 77.61 mm
